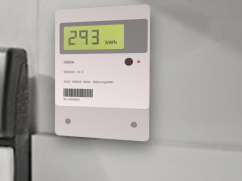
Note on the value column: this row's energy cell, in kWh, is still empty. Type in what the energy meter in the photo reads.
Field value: 293 kWh
